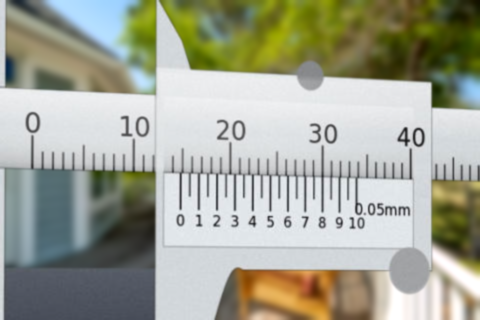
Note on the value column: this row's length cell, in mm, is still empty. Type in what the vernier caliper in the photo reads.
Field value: 14.8 mm
